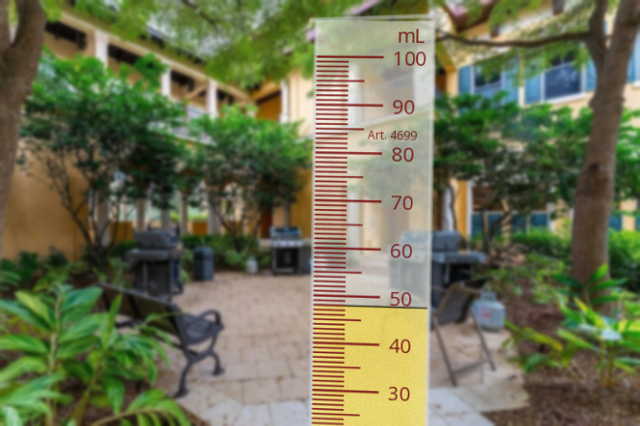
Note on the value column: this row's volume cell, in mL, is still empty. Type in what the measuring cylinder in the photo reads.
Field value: 48 mL
